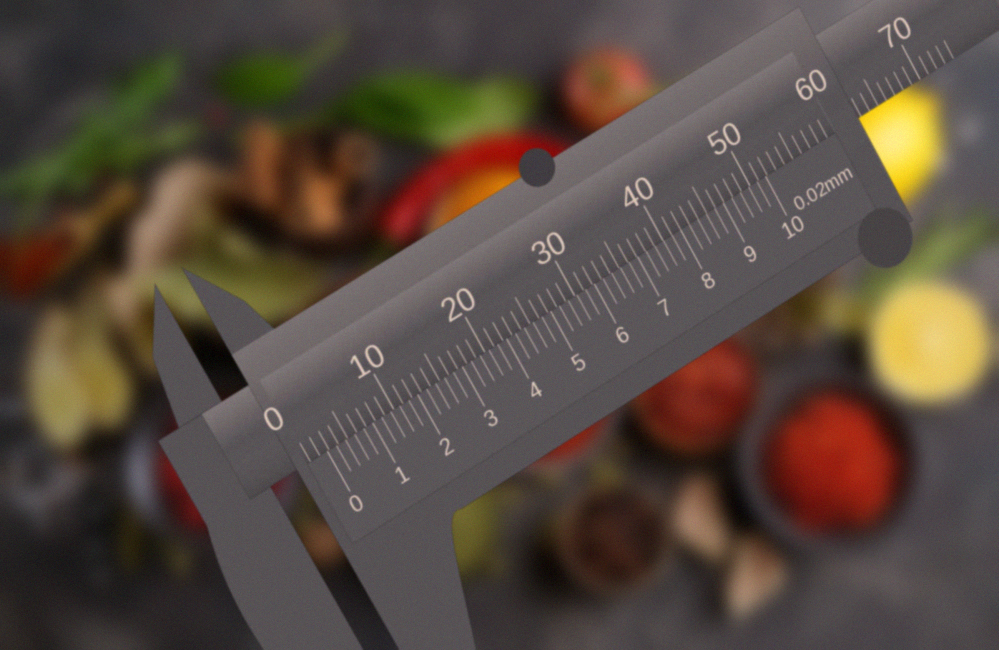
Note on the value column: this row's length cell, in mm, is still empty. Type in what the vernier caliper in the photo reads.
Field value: 2.8 mm
